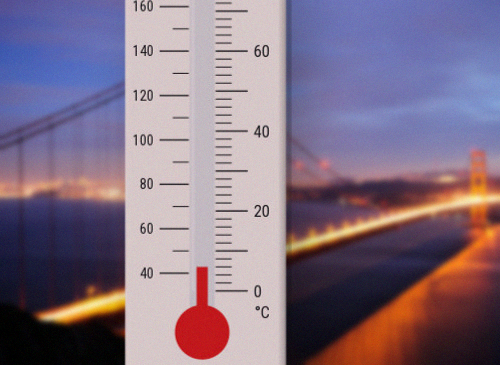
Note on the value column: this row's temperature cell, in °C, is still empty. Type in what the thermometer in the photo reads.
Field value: 6 °C
